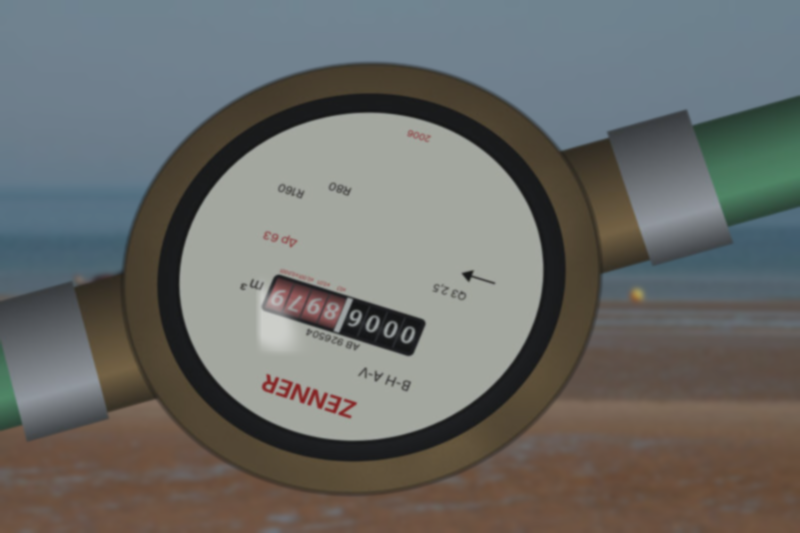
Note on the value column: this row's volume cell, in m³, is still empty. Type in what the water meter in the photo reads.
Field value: 6.8979 m³
